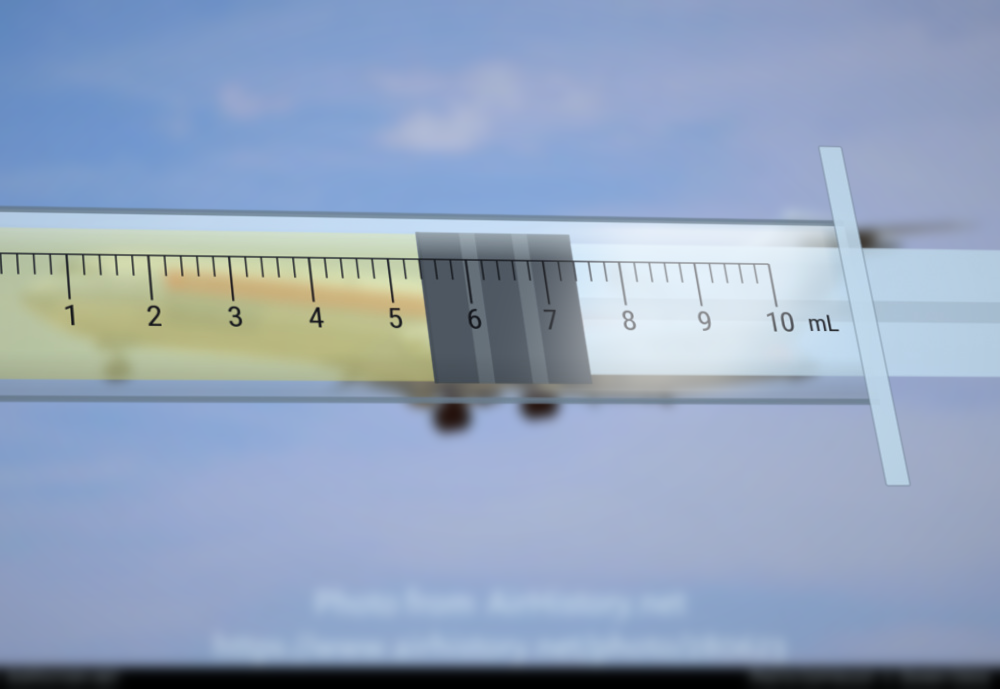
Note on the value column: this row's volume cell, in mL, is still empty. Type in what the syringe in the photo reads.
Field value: 5.4 mL
